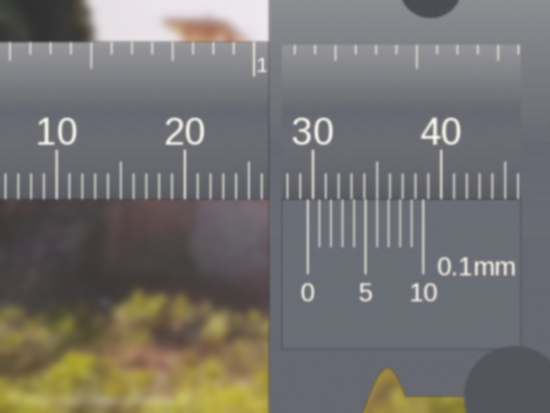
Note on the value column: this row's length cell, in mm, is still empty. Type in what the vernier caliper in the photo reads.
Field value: 29.6 mm
